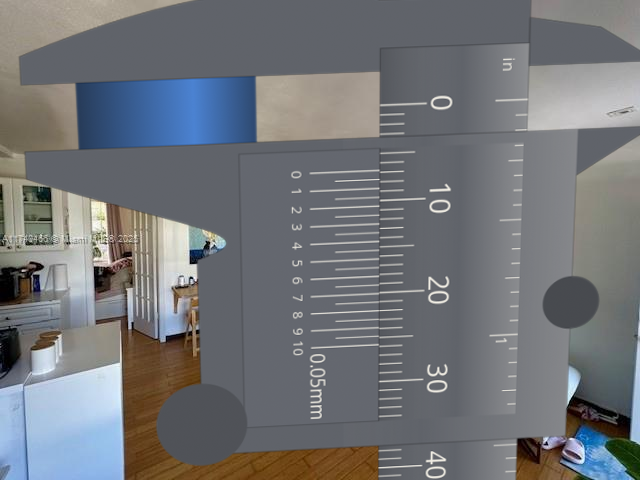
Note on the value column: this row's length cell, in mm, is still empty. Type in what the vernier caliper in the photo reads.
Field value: 6.8 mm
